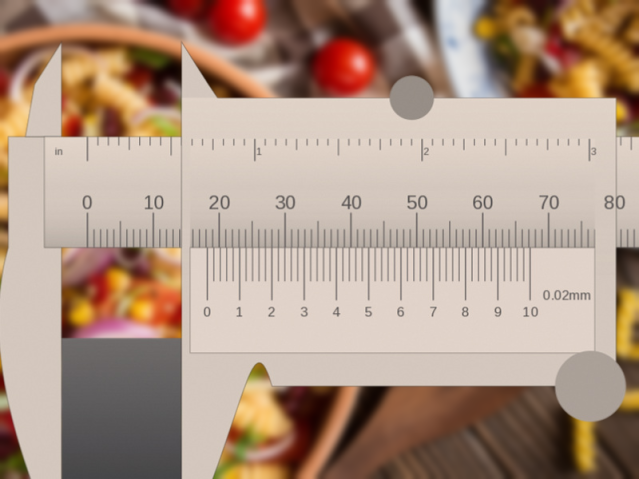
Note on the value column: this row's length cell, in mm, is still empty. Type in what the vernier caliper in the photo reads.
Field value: 18.2 mm
